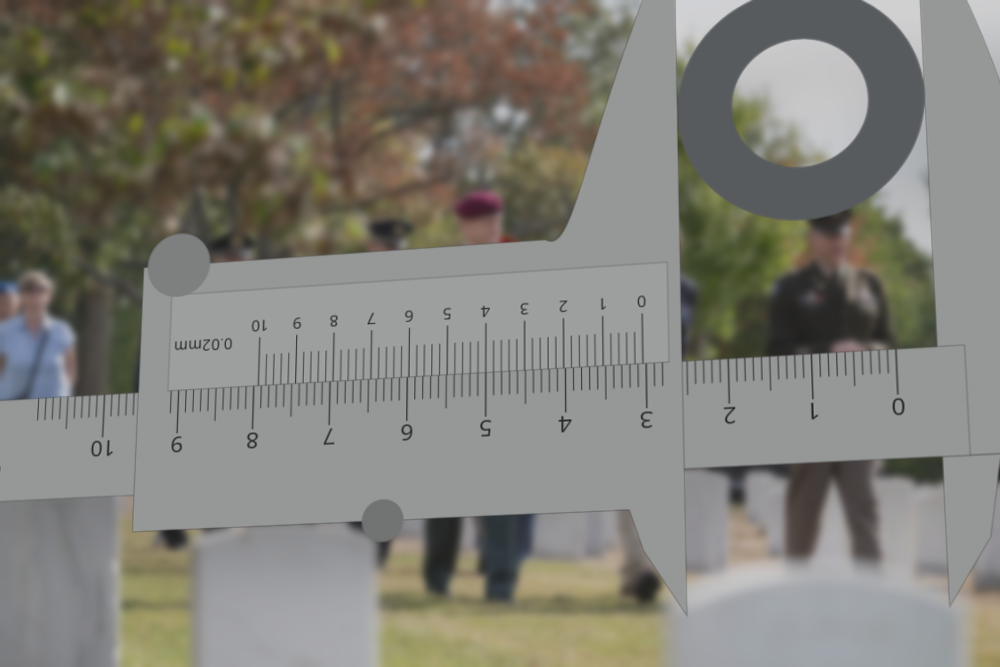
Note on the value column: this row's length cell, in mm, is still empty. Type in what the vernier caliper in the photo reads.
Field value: 30.4 mm
